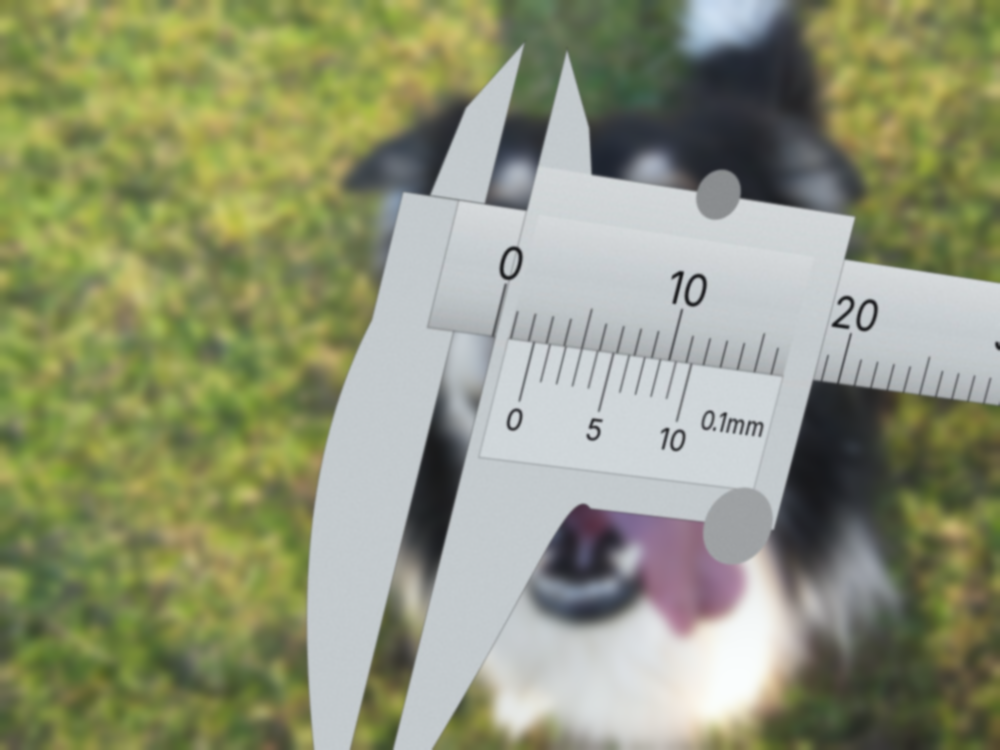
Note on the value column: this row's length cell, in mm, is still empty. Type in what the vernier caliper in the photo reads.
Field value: 2.3 mm
